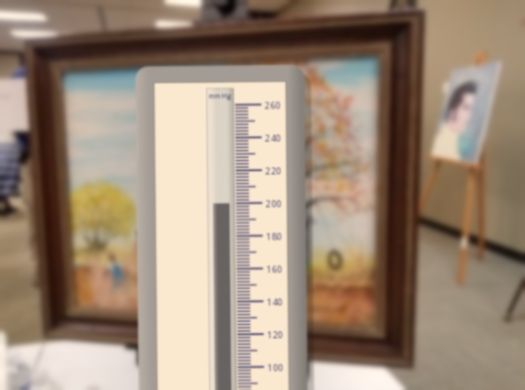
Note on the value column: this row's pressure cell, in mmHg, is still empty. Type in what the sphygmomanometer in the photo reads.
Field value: 200 mmHg
